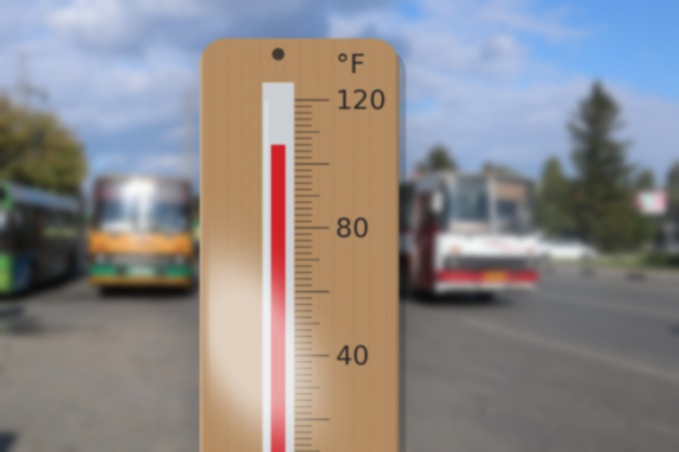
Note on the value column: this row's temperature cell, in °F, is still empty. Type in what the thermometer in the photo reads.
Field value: 106 °F
